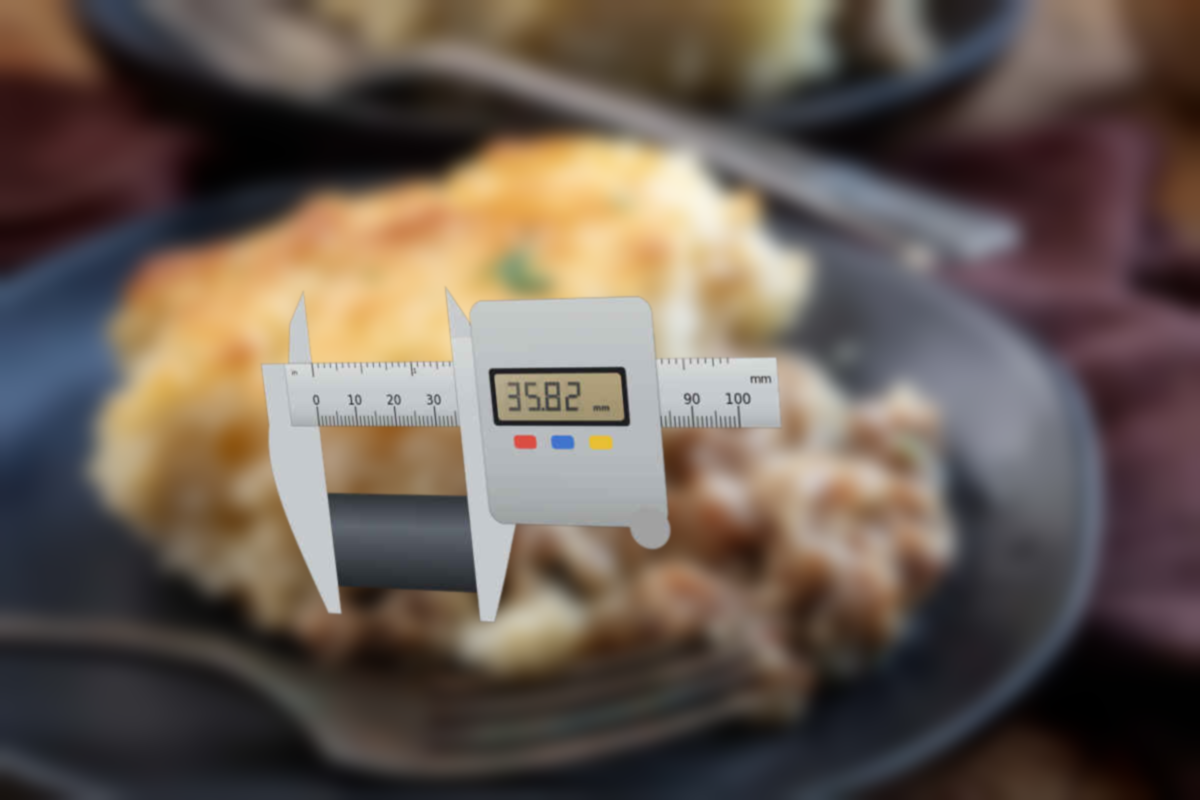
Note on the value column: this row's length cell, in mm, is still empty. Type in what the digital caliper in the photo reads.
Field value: 35.82 mm
